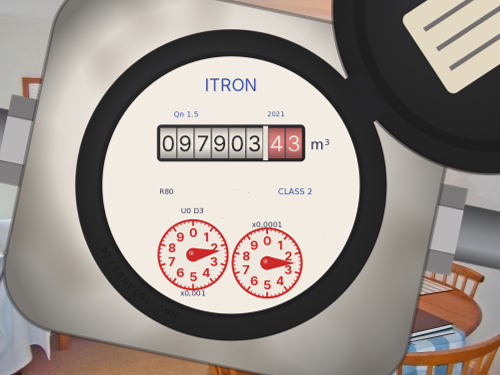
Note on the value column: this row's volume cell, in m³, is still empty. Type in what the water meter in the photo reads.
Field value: 97903.4322 m³
